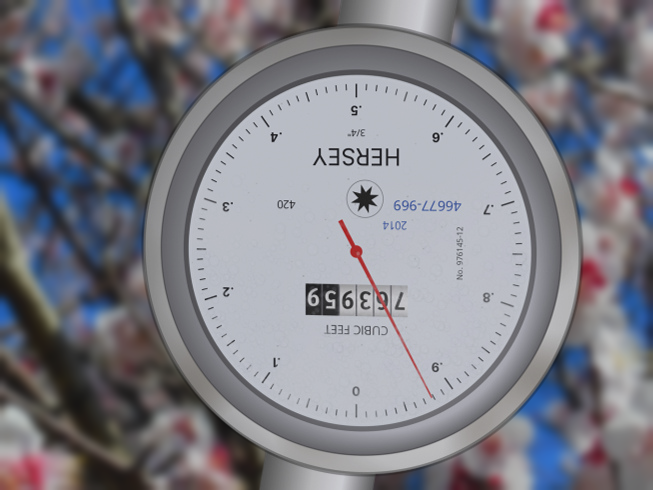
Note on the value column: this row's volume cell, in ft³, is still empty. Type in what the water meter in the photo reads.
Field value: 763958.92 ft³
